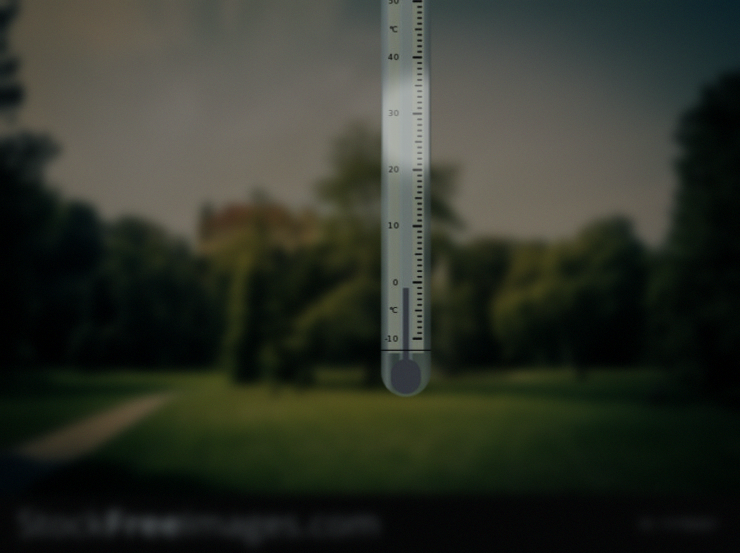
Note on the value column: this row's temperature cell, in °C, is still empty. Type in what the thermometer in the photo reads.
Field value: -1 °C
